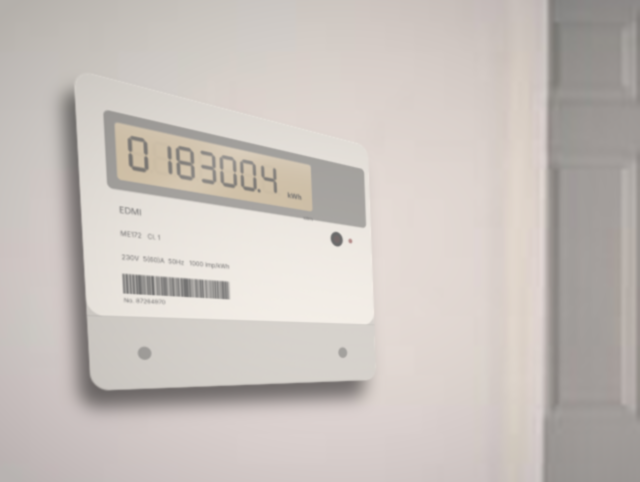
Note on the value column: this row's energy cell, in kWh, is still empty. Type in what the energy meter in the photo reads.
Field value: 18300.4 kWh
